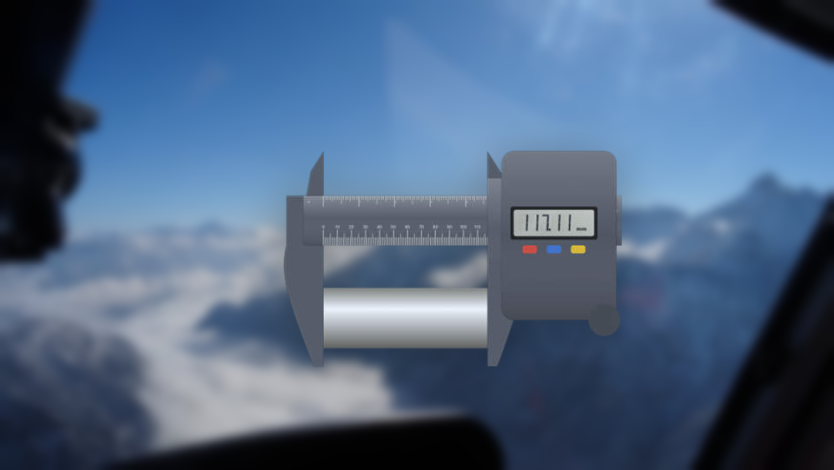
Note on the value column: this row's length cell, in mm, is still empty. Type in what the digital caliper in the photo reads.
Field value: 117.11 mm
